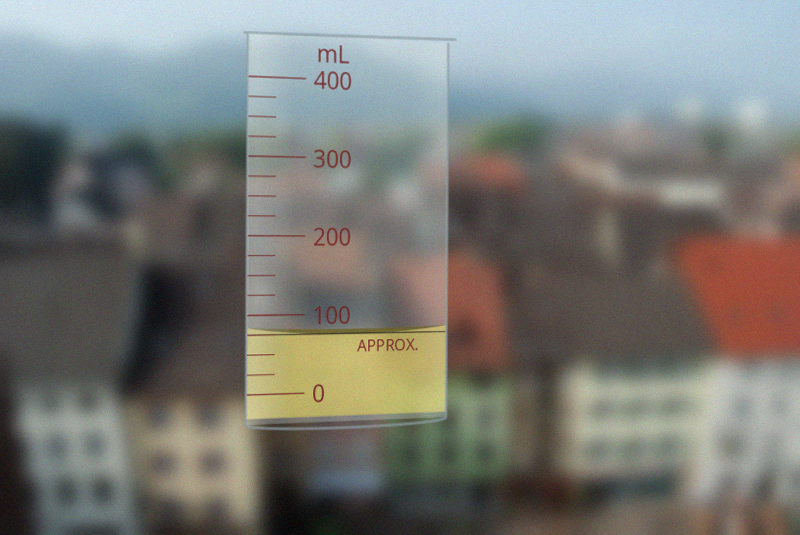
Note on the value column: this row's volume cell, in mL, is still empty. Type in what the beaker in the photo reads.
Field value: 75 mL
